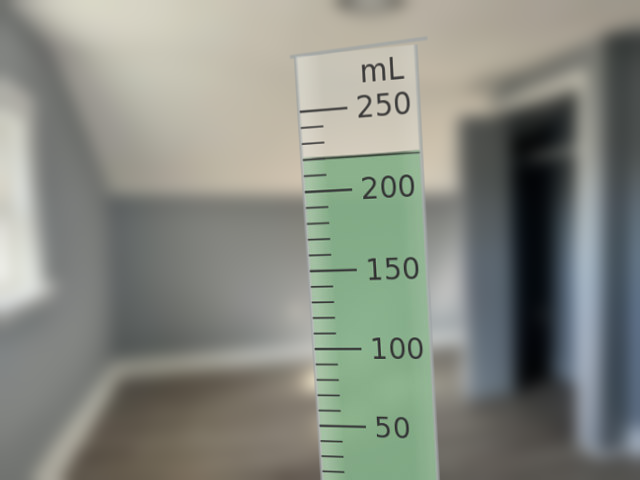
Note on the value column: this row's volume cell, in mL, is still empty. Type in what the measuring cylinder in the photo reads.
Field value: 220 mL
